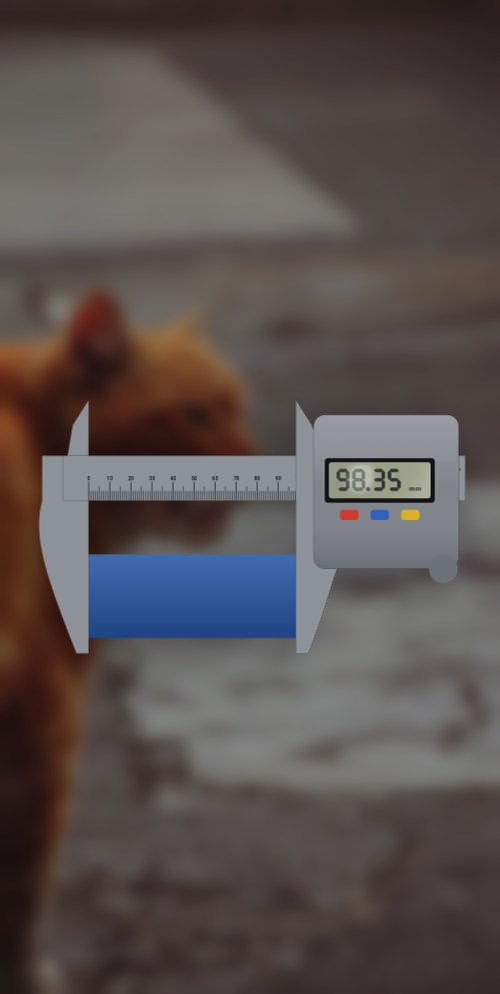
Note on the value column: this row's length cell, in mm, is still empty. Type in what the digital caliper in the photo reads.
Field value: 98.35 mm
